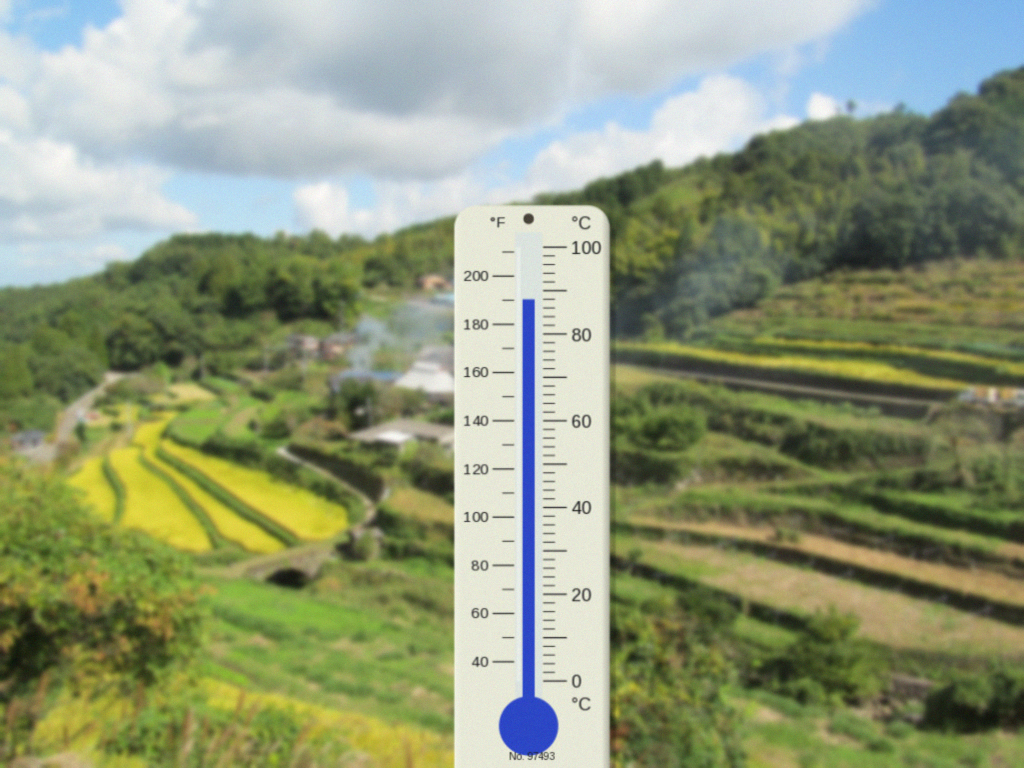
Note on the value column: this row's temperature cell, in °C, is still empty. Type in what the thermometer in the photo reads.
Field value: 88 °C
